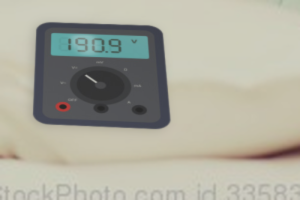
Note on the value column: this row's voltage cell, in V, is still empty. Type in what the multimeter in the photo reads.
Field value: 190.9 V
